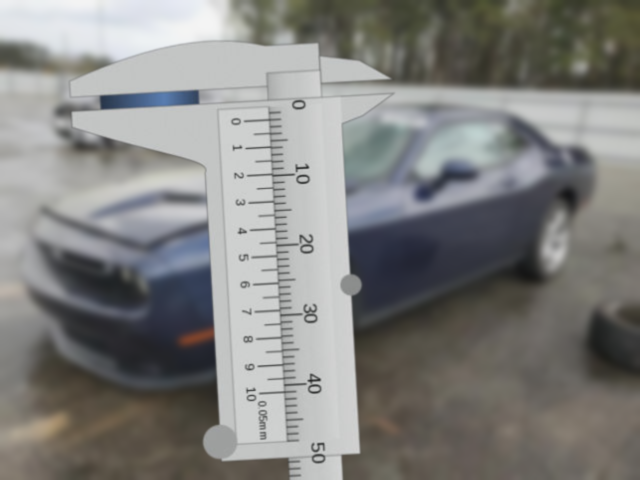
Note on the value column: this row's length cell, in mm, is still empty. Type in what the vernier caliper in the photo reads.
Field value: 2.0 mm
